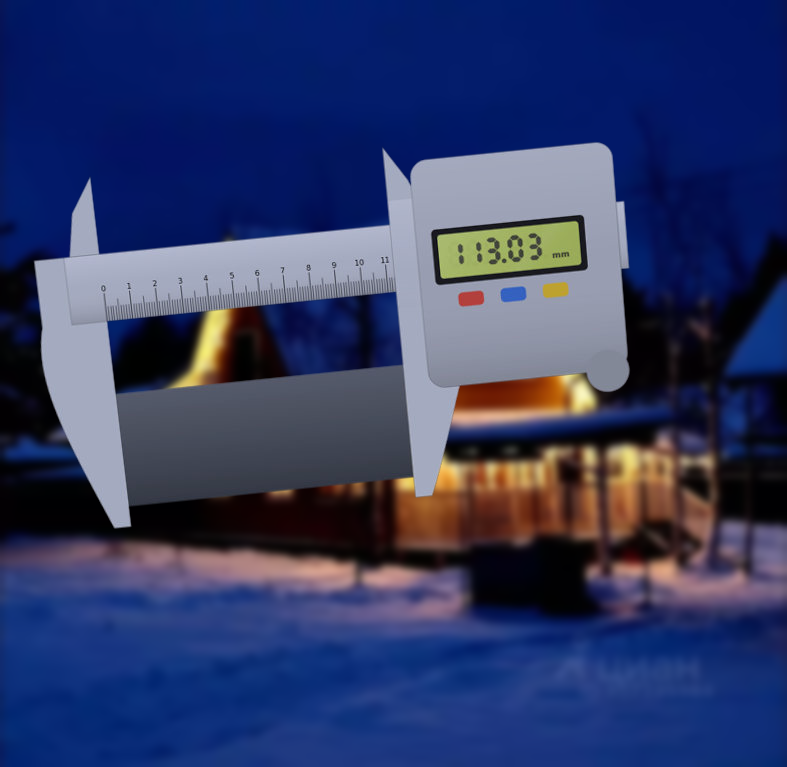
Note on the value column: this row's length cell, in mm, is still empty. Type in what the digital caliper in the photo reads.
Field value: 113.03 mm
